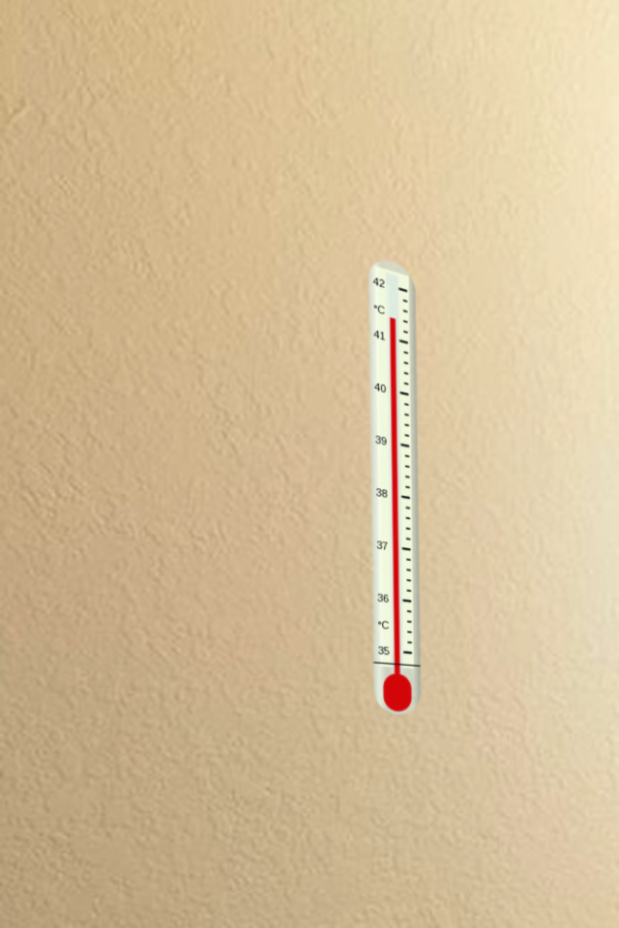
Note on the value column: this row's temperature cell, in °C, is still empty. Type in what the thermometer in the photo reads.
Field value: 41.4 °C
